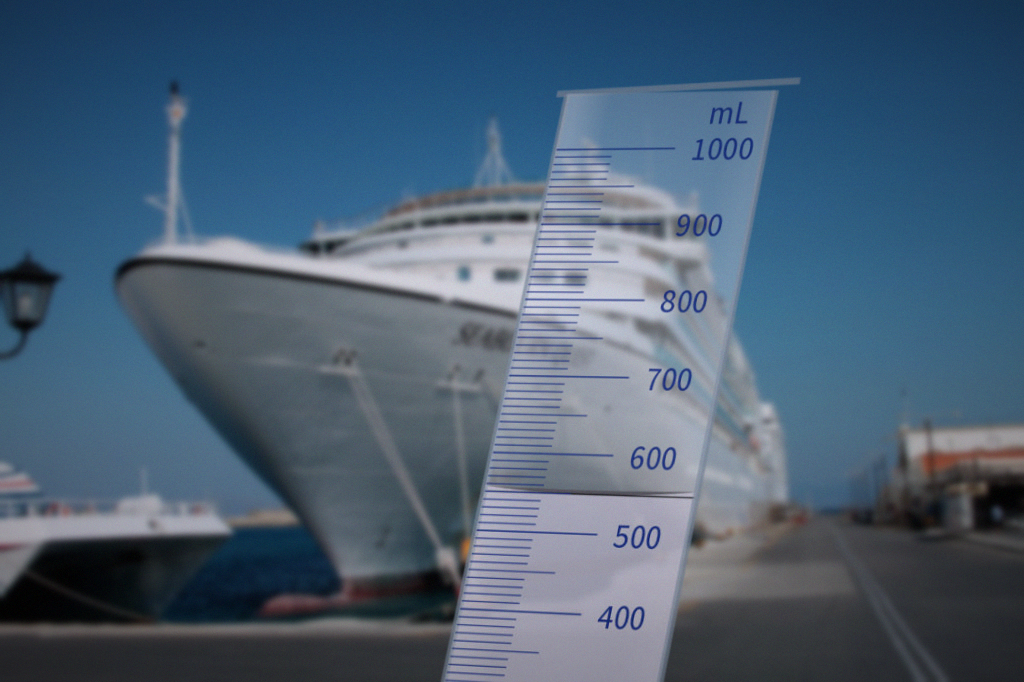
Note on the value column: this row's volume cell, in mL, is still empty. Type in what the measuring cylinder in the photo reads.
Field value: 550 mL
